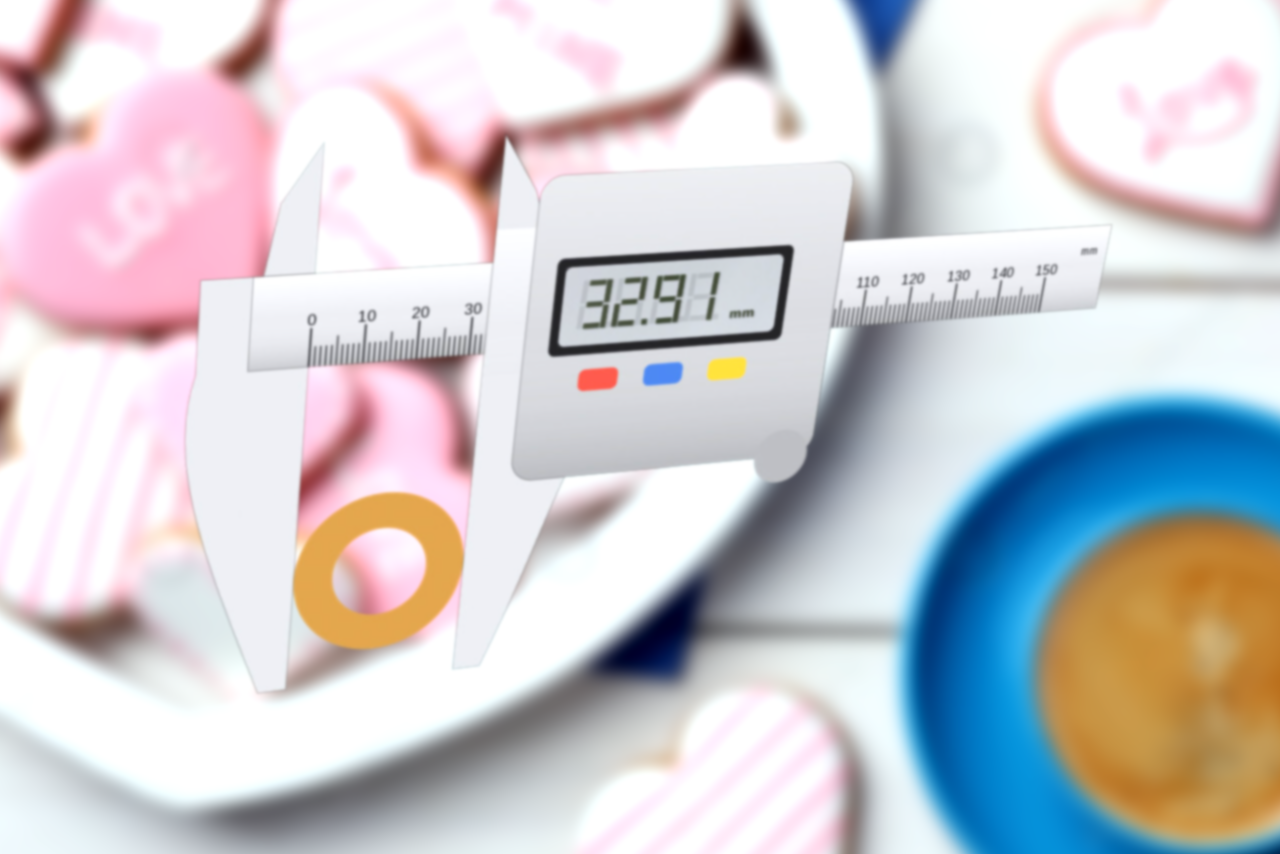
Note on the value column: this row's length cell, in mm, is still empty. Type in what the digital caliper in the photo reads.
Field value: 32.91 mm
